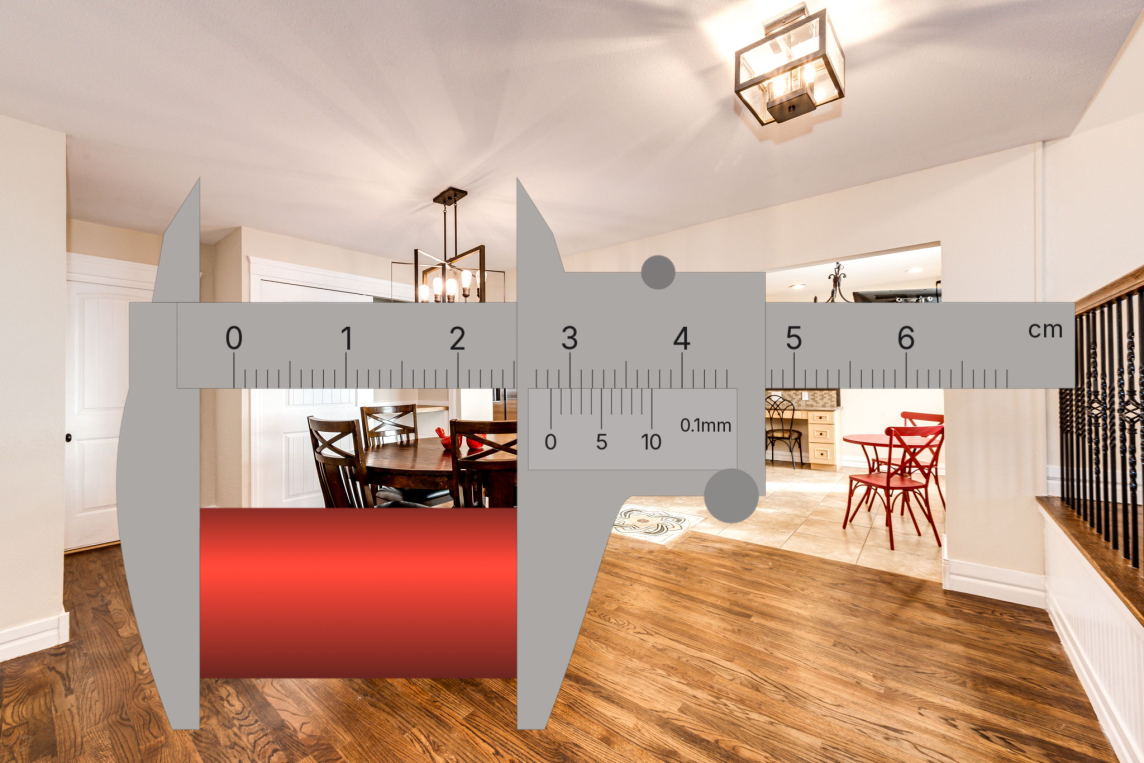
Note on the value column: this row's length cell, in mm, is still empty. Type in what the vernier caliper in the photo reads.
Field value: 28.3 mm
